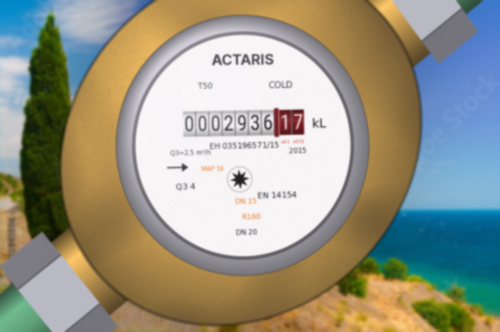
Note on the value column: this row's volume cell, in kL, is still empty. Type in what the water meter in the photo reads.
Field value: 2936.17 kL
